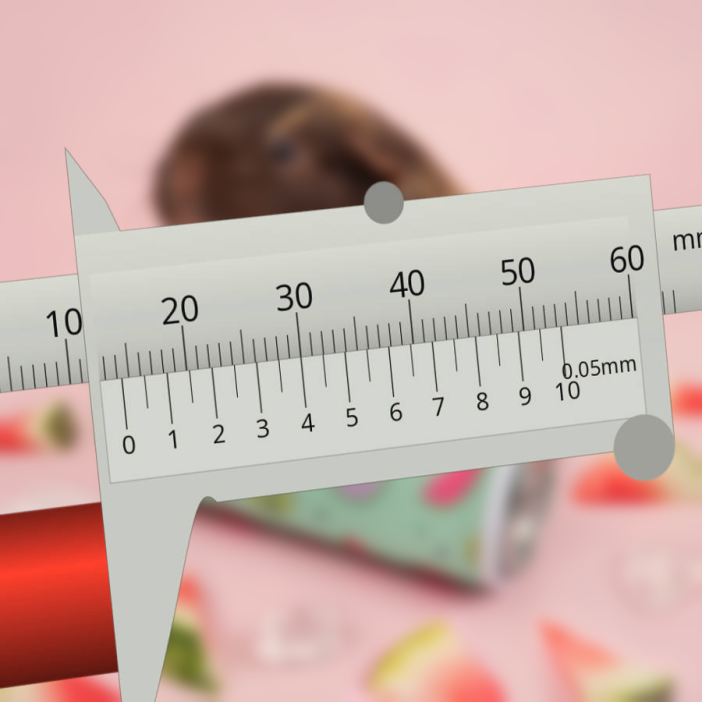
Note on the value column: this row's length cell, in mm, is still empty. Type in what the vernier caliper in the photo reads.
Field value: 14.4 mm
